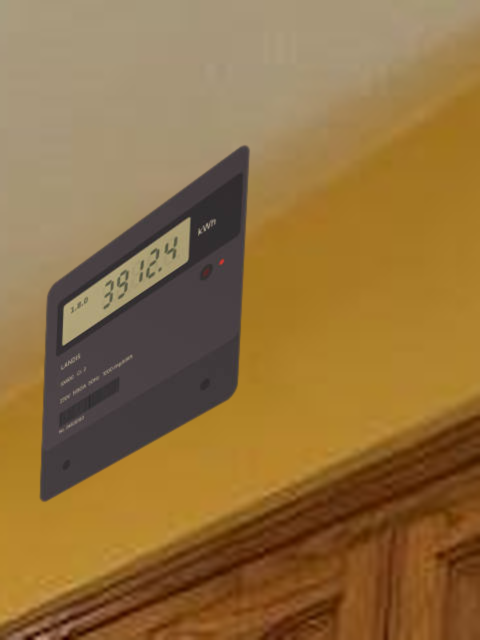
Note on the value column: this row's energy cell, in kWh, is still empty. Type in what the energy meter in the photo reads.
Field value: 3912.4 kWh
